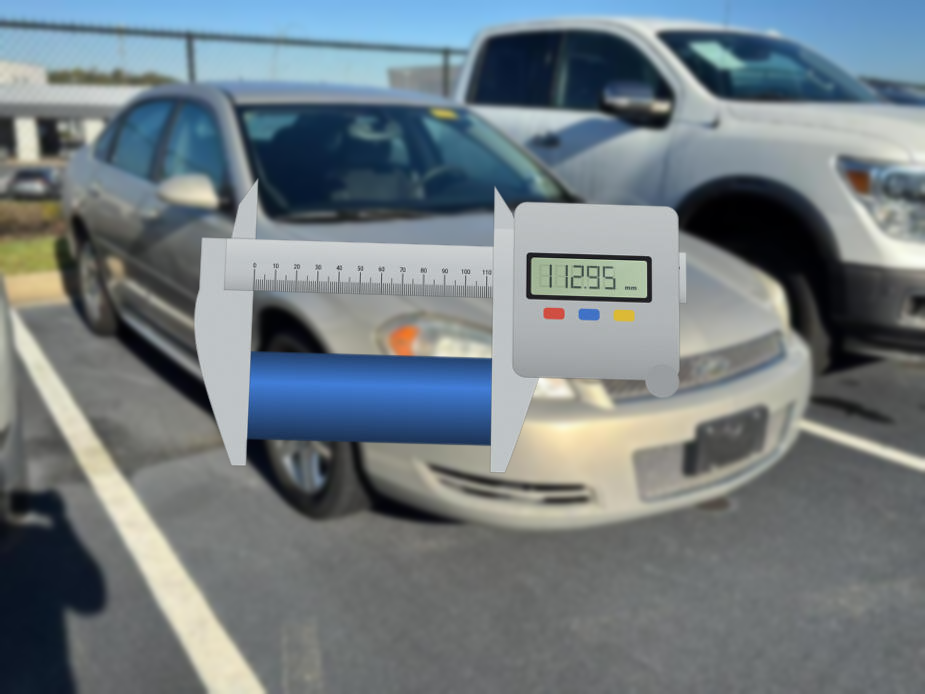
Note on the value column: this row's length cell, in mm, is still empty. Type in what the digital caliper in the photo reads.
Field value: 112.95 mm
